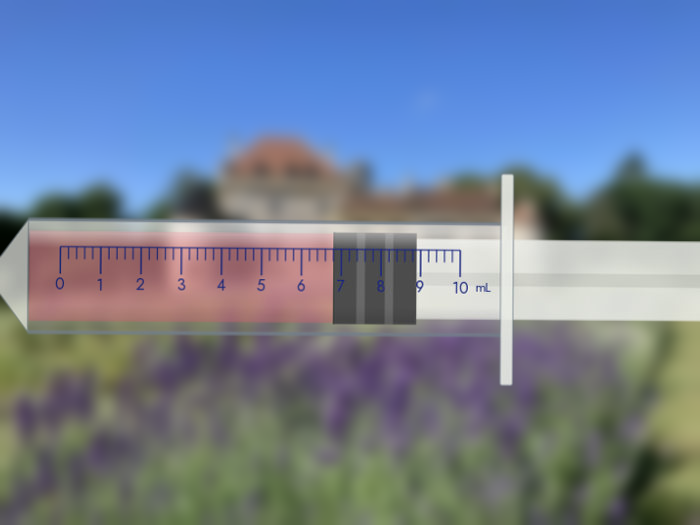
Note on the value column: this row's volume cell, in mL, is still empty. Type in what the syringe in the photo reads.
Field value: 6.8 mL
